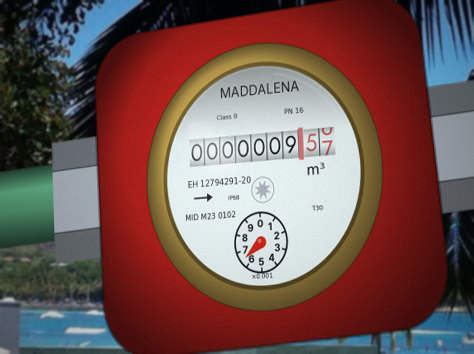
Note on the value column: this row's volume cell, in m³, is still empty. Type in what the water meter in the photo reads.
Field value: 9.566 m³
